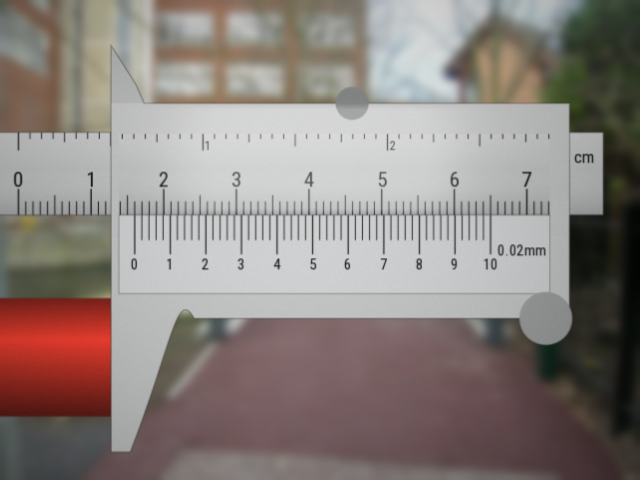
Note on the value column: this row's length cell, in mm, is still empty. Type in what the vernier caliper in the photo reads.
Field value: 16.0 mm
